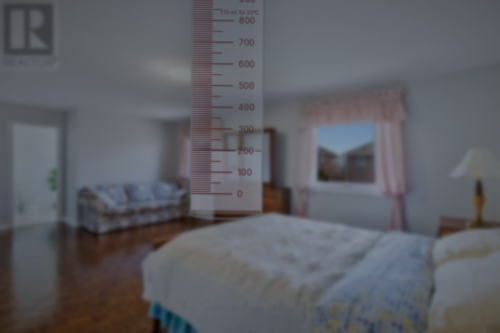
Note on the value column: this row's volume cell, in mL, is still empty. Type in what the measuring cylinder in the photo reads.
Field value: 200 mL
